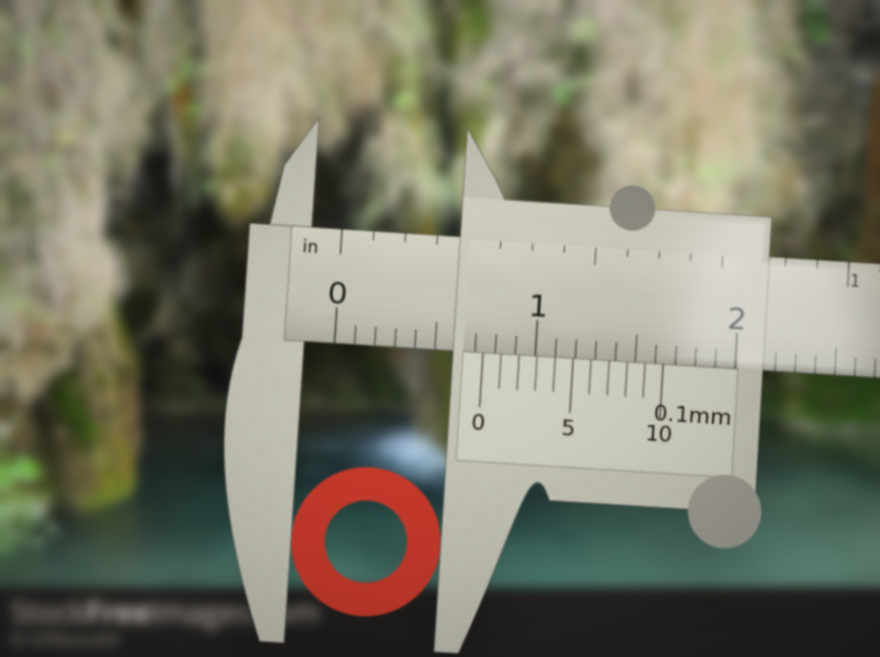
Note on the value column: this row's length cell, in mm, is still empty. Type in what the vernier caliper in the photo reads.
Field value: 7.4 mm
